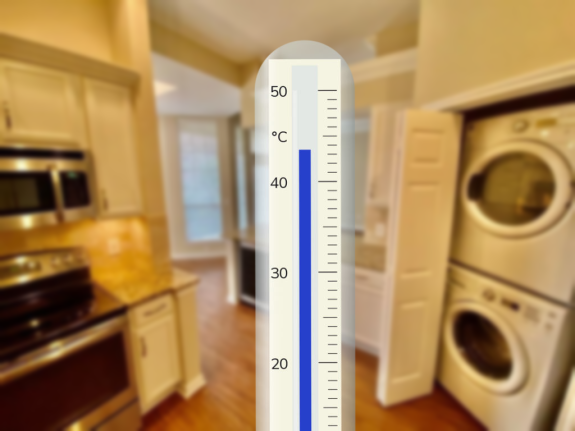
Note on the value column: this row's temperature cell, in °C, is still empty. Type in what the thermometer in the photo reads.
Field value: 43.5 °C
